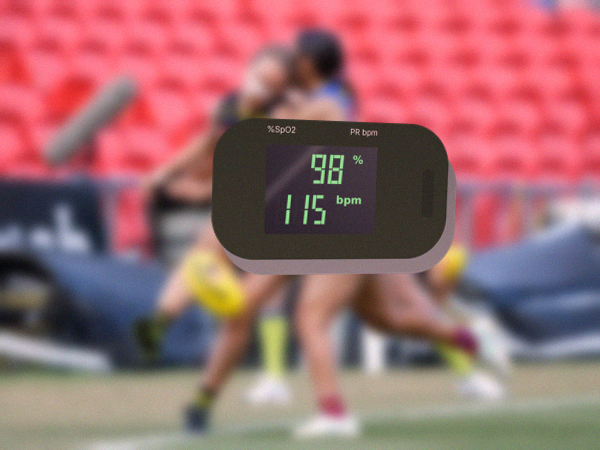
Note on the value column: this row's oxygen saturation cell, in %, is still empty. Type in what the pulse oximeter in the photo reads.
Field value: 98 %
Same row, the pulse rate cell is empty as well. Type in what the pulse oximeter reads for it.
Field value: 115 bpm
